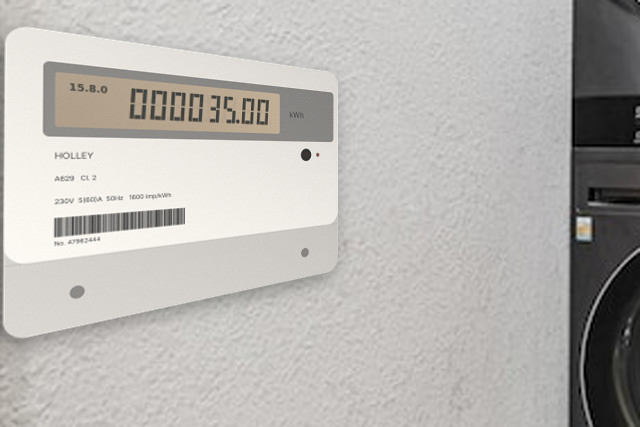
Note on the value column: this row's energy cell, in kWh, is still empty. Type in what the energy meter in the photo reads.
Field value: 35.00 kWh
